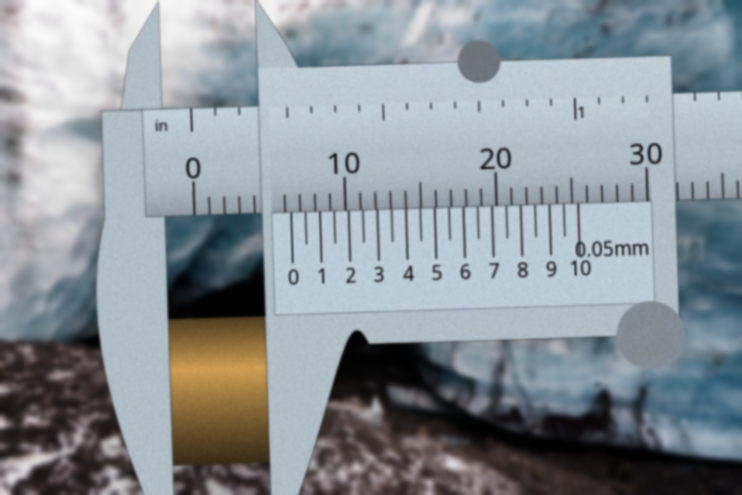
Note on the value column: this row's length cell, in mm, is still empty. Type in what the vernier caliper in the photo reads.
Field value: 6.4 mm
